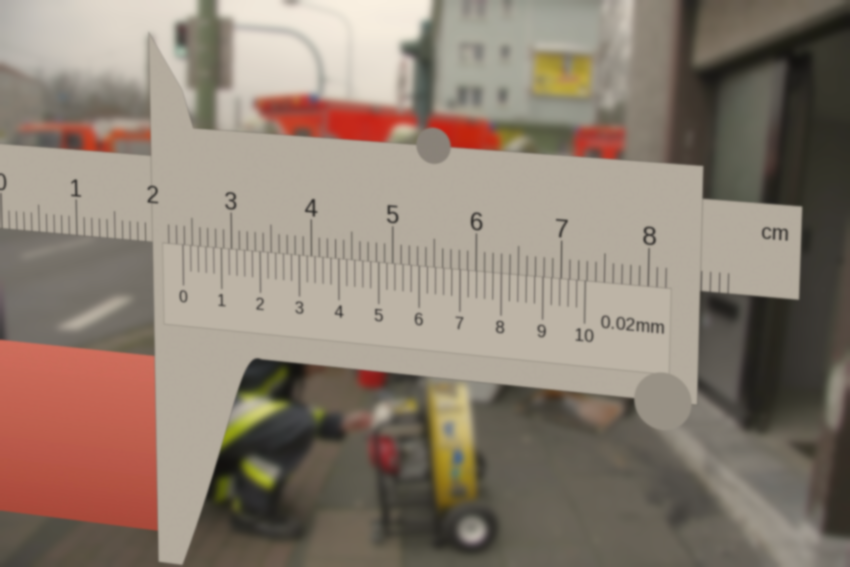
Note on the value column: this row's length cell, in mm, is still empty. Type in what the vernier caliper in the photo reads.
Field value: 23.8 mm
